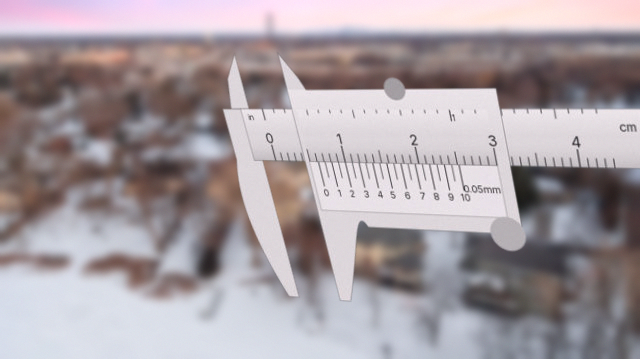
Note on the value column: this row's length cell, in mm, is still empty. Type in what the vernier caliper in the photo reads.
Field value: 6.2 mm
